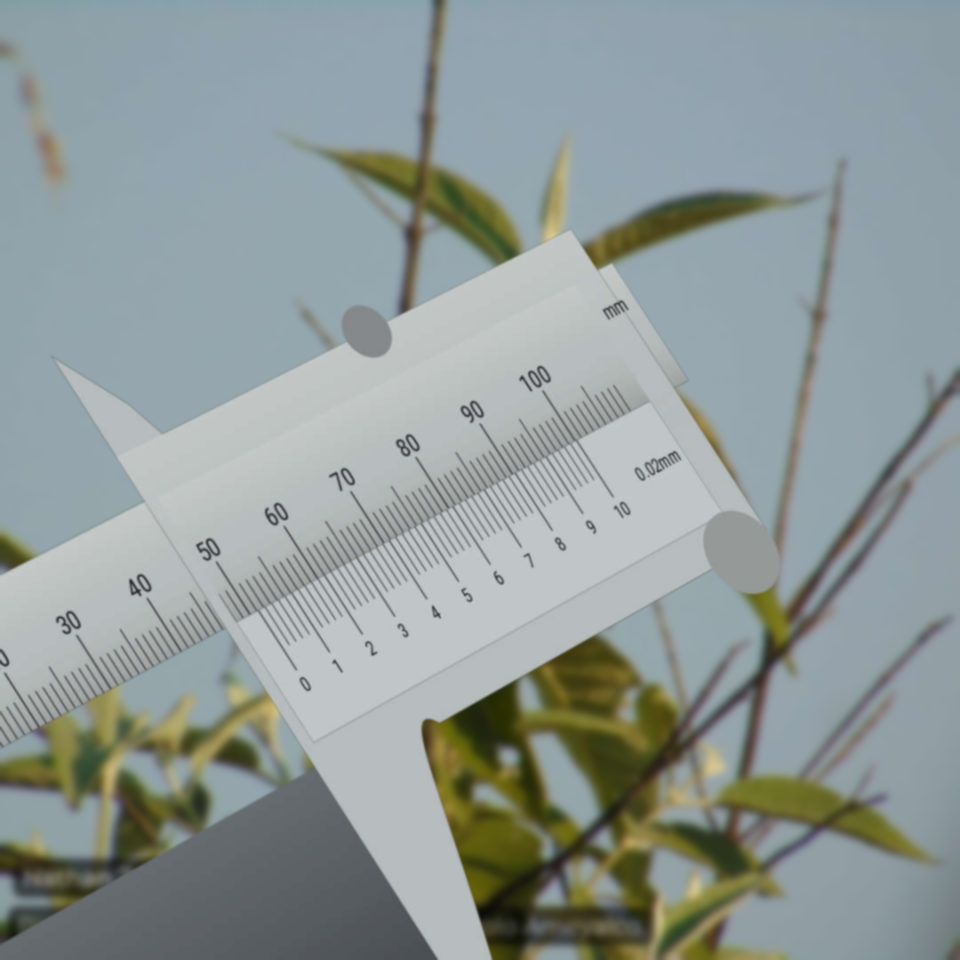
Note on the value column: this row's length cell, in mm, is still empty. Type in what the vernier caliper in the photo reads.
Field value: 51.2 mm
